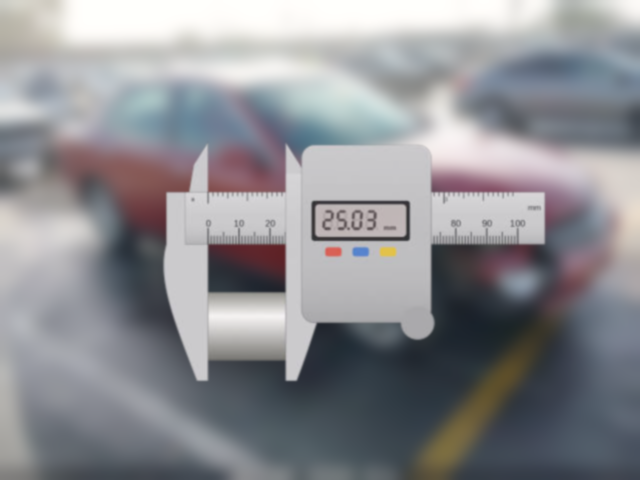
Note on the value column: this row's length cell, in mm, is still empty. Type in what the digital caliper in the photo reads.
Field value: 25.03 mm
